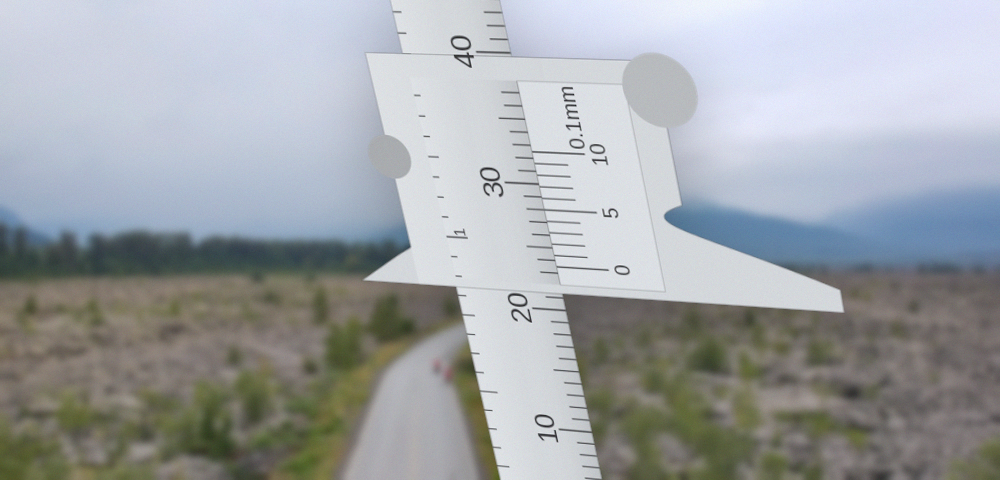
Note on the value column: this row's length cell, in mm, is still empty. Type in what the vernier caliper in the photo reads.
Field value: 23.5 mm
